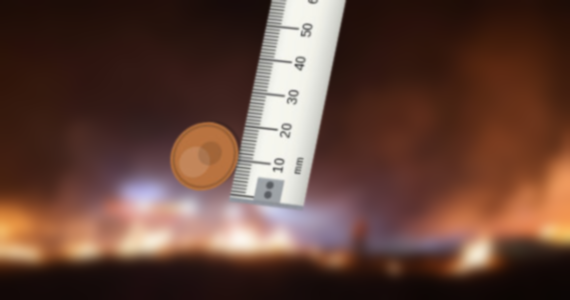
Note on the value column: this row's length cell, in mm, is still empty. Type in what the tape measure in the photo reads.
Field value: 20 mm
